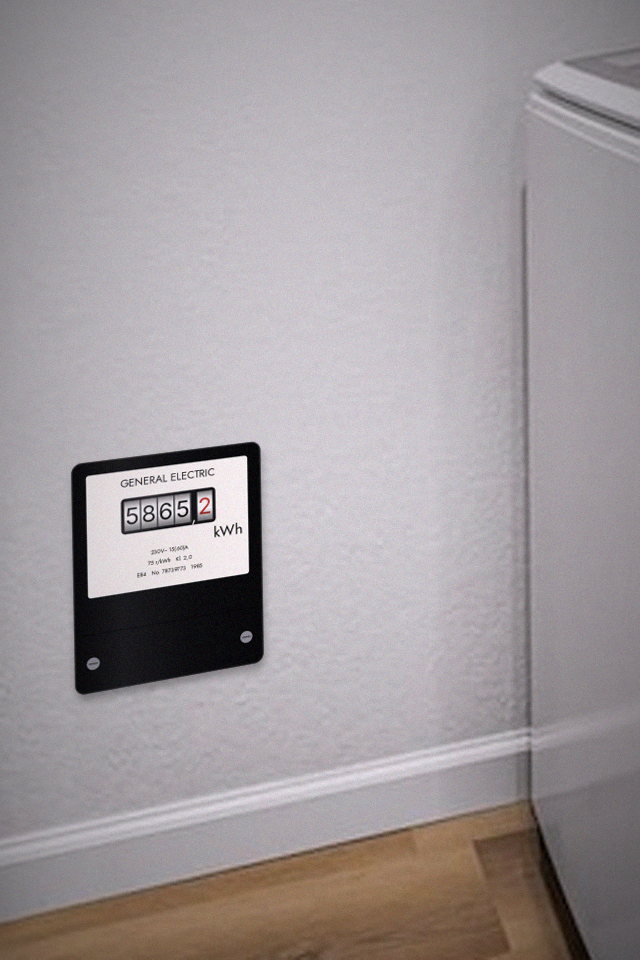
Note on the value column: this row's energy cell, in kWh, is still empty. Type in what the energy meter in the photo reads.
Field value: 5865.2 kWh
